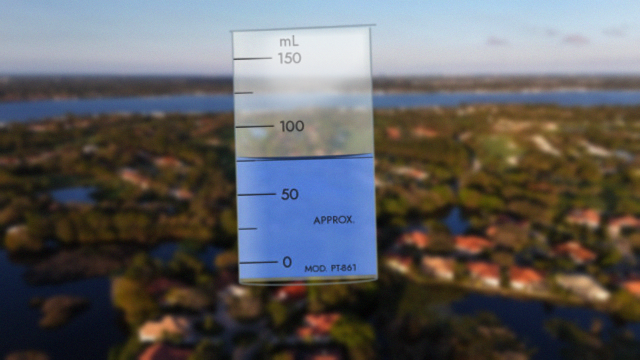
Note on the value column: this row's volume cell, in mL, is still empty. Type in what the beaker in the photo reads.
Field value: 75 mL
